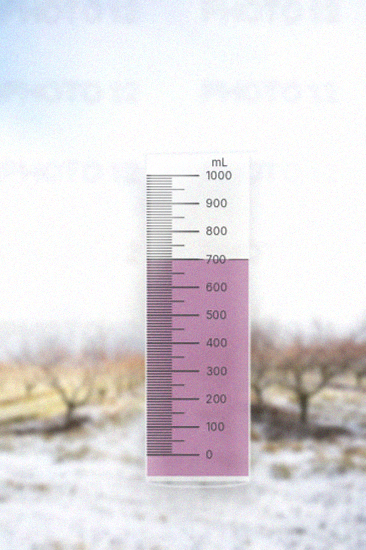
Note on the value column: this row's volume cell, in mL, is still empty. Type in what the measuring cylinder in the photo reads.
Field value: 700 mL
